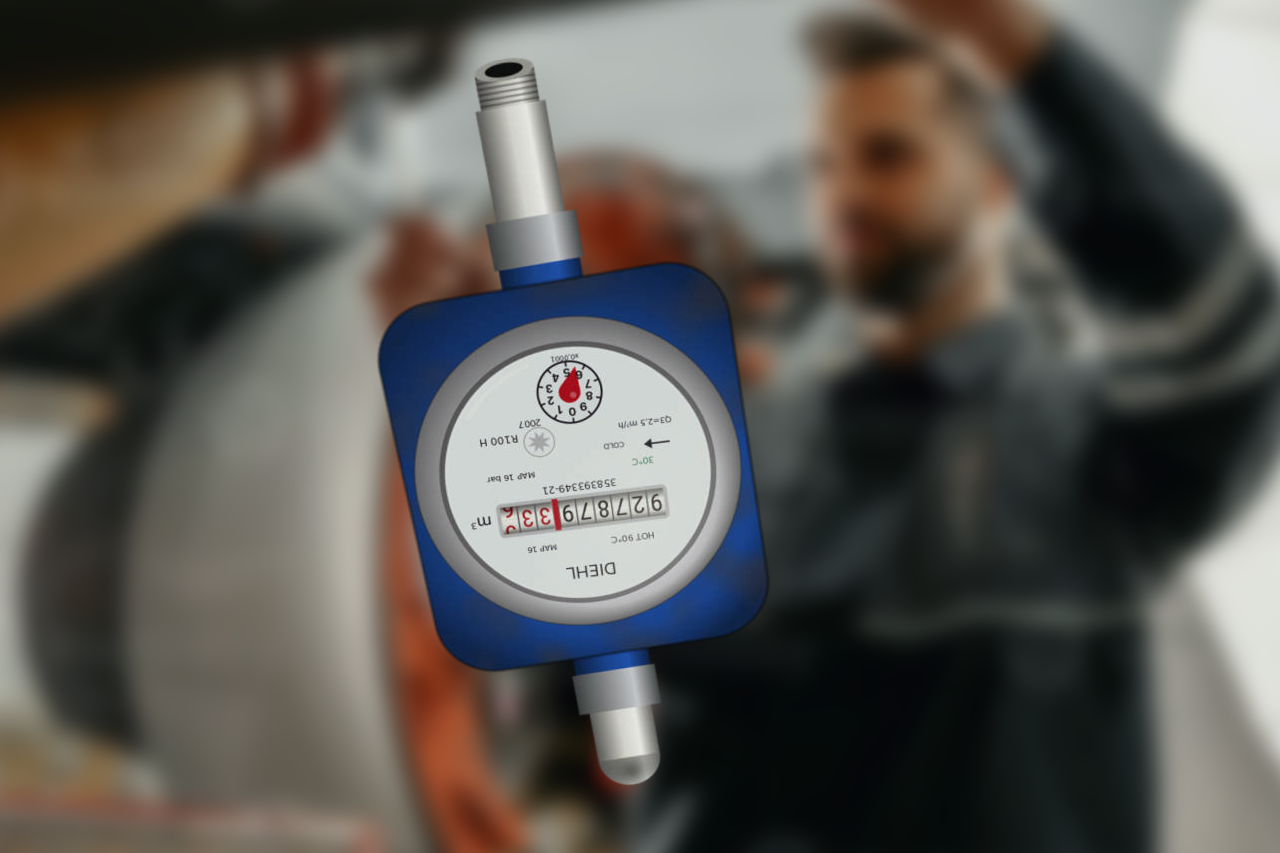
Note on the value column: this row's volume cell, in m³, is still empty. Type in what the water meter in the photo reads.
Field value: 927879.3355 m³
